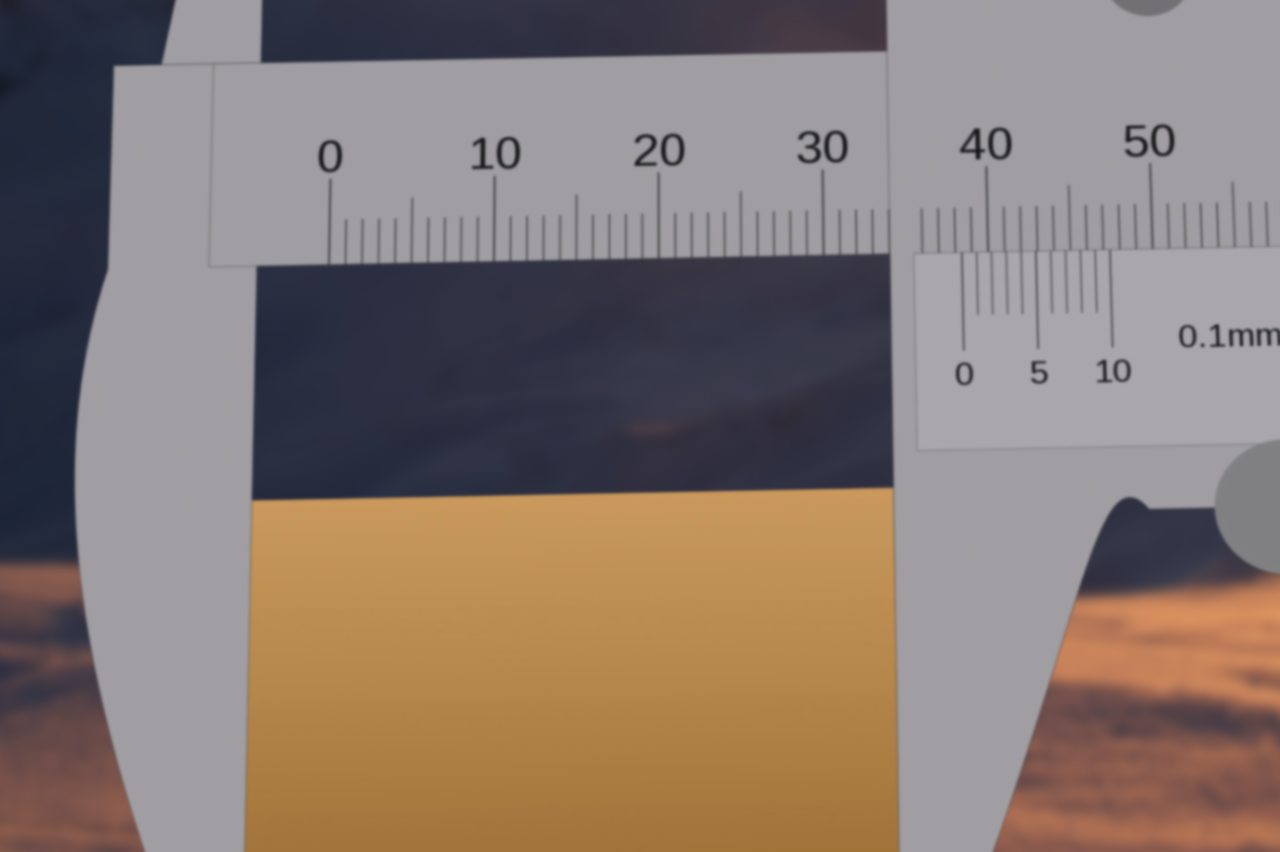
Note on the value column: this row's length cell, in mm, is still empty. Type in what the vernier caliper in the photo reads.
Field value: 38.4 mm
